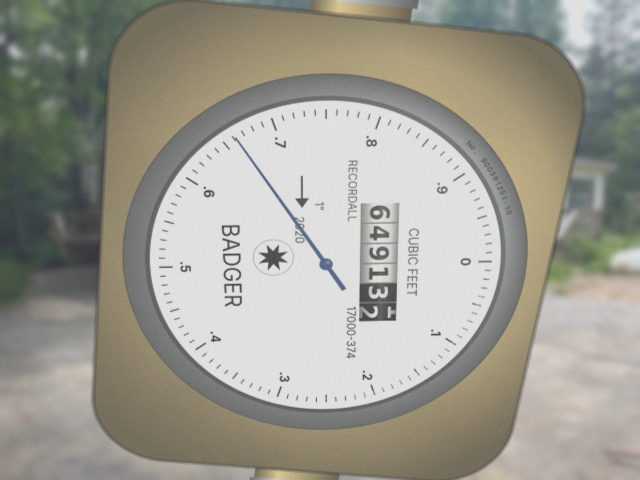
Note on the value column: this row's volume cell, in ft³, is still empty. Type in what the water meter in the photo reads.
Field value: 649131.66 ft³
